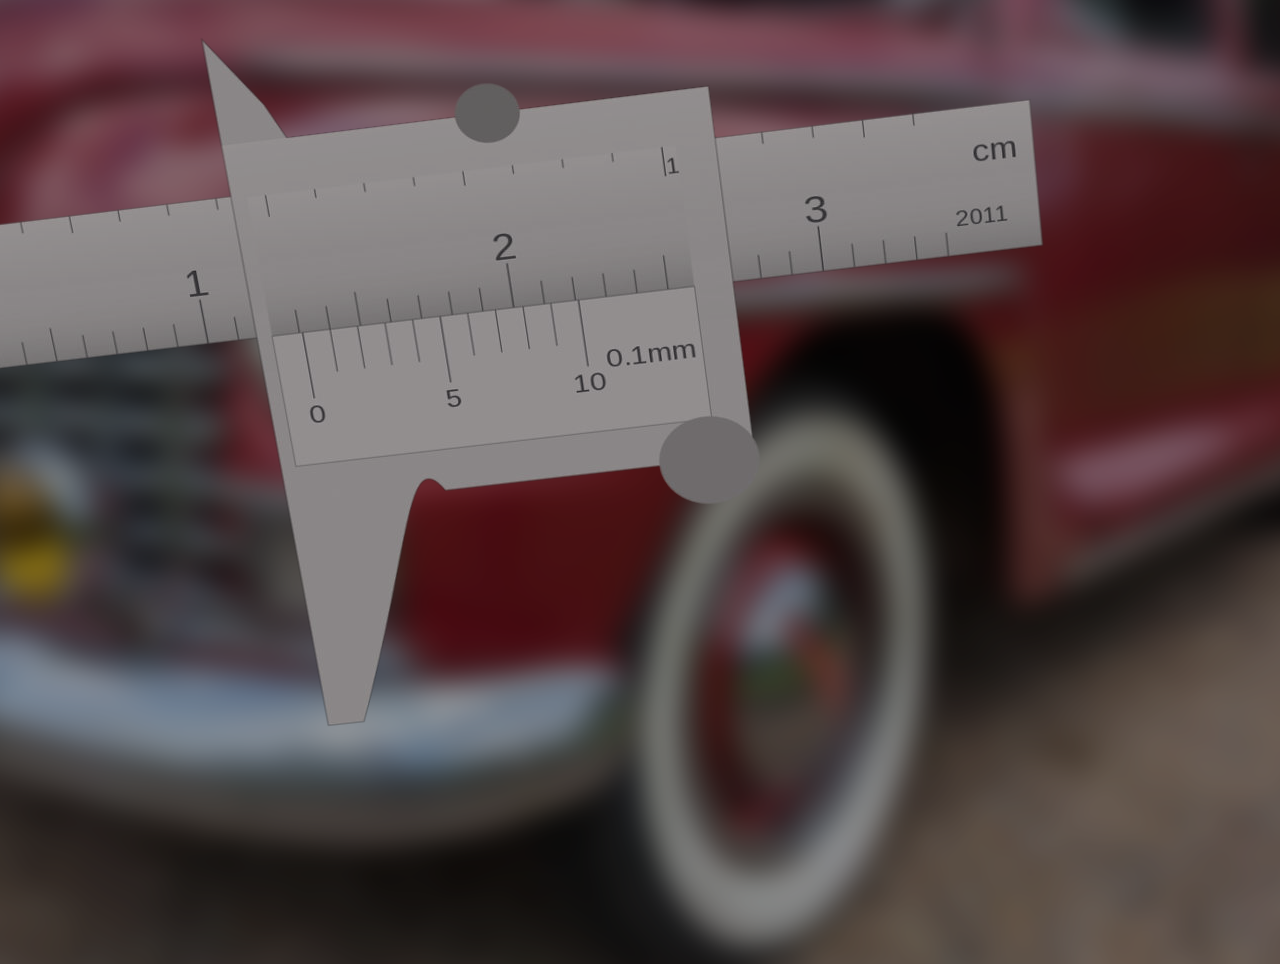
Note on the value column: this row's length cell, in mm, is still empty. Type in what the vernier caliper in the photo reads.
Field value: 13.1 mm
